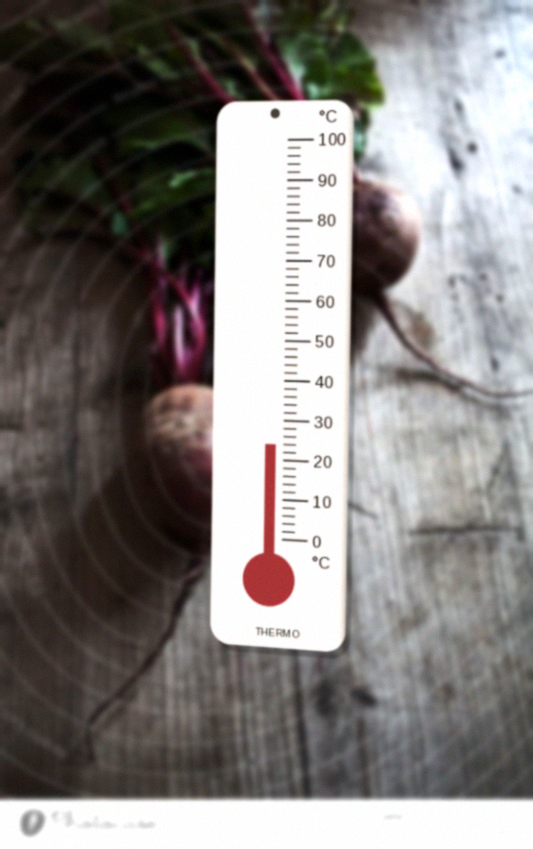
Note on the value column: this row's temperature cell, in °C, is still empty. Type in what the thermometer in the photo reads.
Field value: 24 °C
